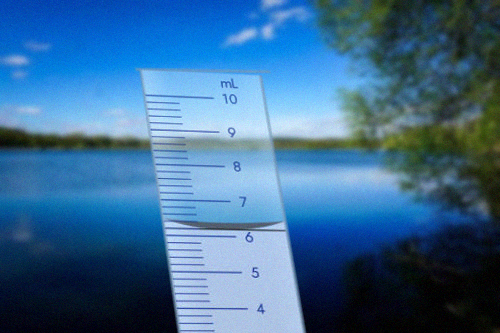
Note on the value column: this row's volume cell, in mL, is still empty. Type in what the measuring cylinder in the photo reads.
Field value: 6.2 mL
